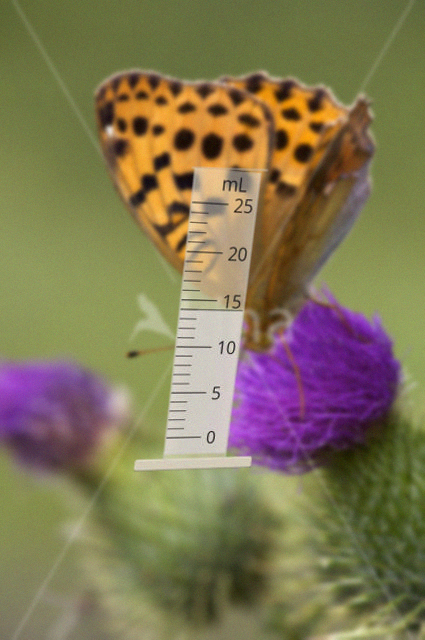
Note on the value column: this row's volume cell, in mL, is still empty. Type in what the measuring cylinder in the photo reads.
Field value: 14 mL
